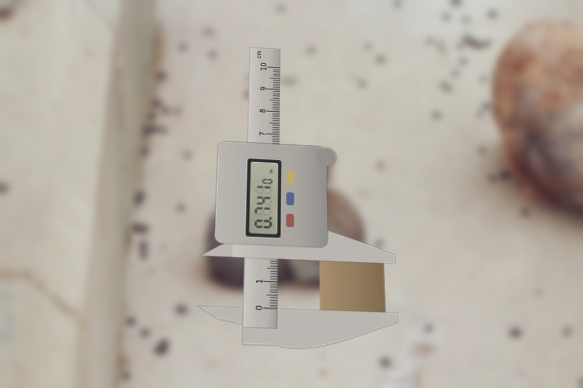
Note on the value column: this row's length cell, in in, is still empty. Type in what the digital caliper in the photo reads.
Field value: 0.7410 in
